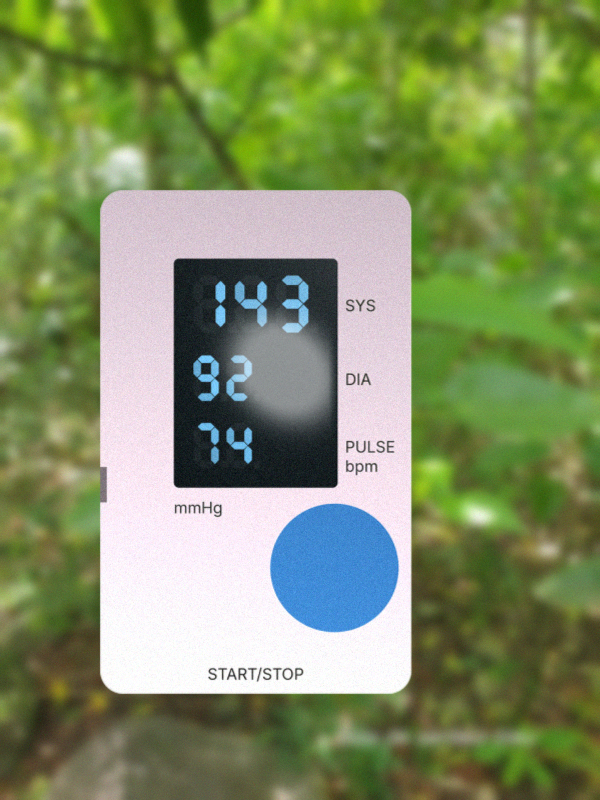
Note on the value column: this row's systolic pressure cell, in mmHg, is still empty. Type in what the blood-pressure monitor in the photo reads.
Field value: 143 mmHg
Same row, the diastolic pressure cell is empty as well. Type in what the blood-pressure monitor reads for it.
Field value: 92 mmHg
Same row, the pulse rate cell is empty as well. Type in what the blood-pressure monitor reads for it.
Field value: 74 bpm
